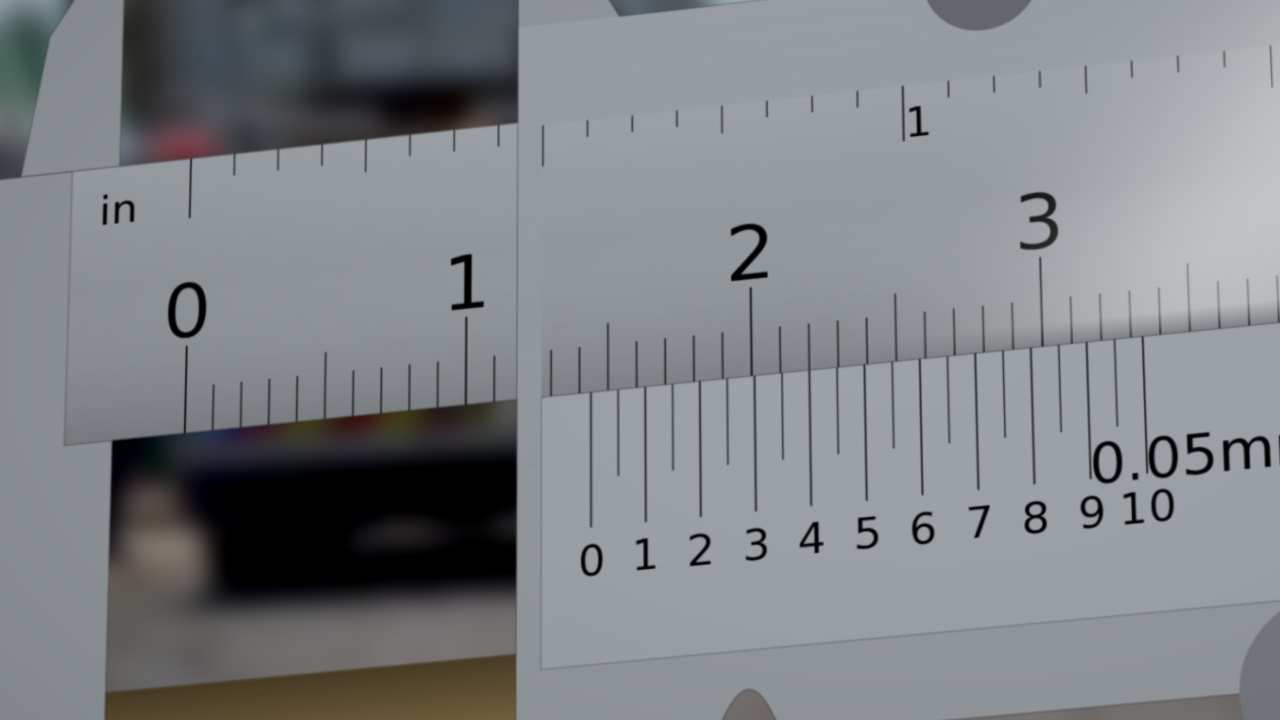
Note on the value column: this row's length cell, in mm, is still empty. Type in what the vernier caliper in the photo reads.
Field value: 14.40 mm
